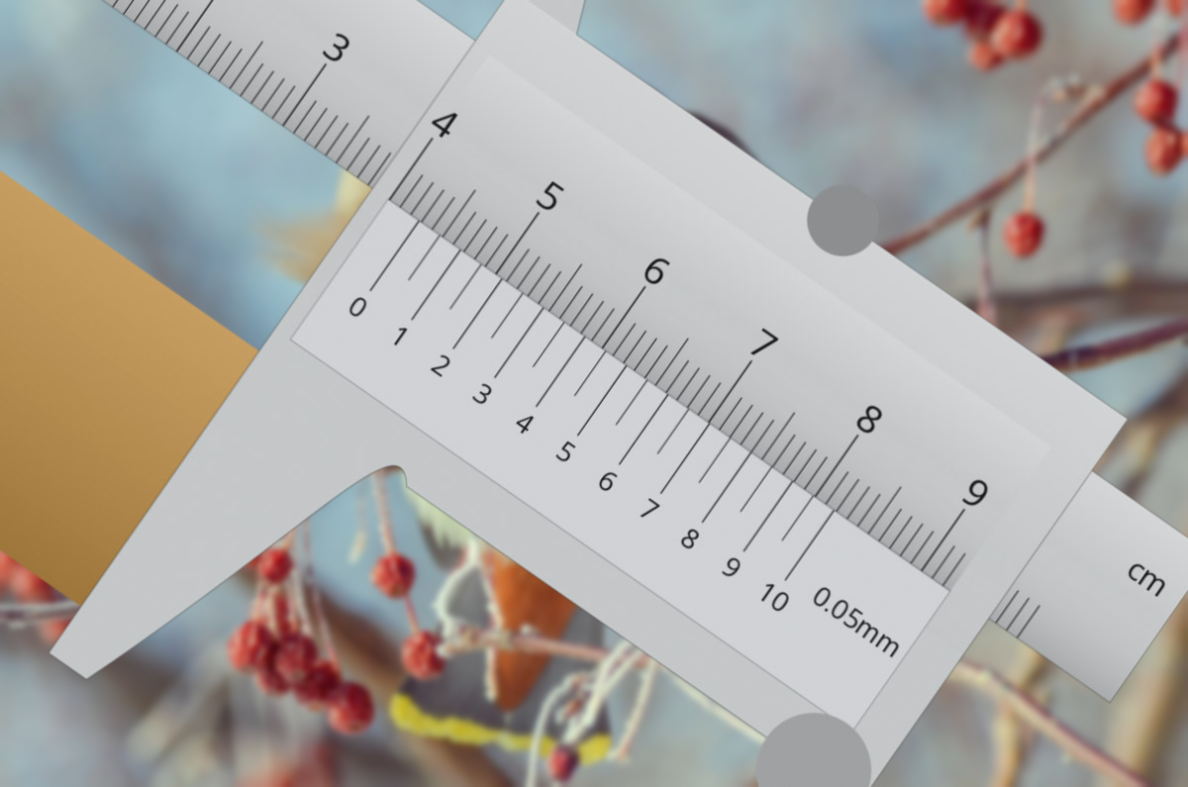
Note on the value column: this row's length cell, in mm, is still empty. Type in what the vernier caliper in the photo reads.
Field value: 42.8 mm
